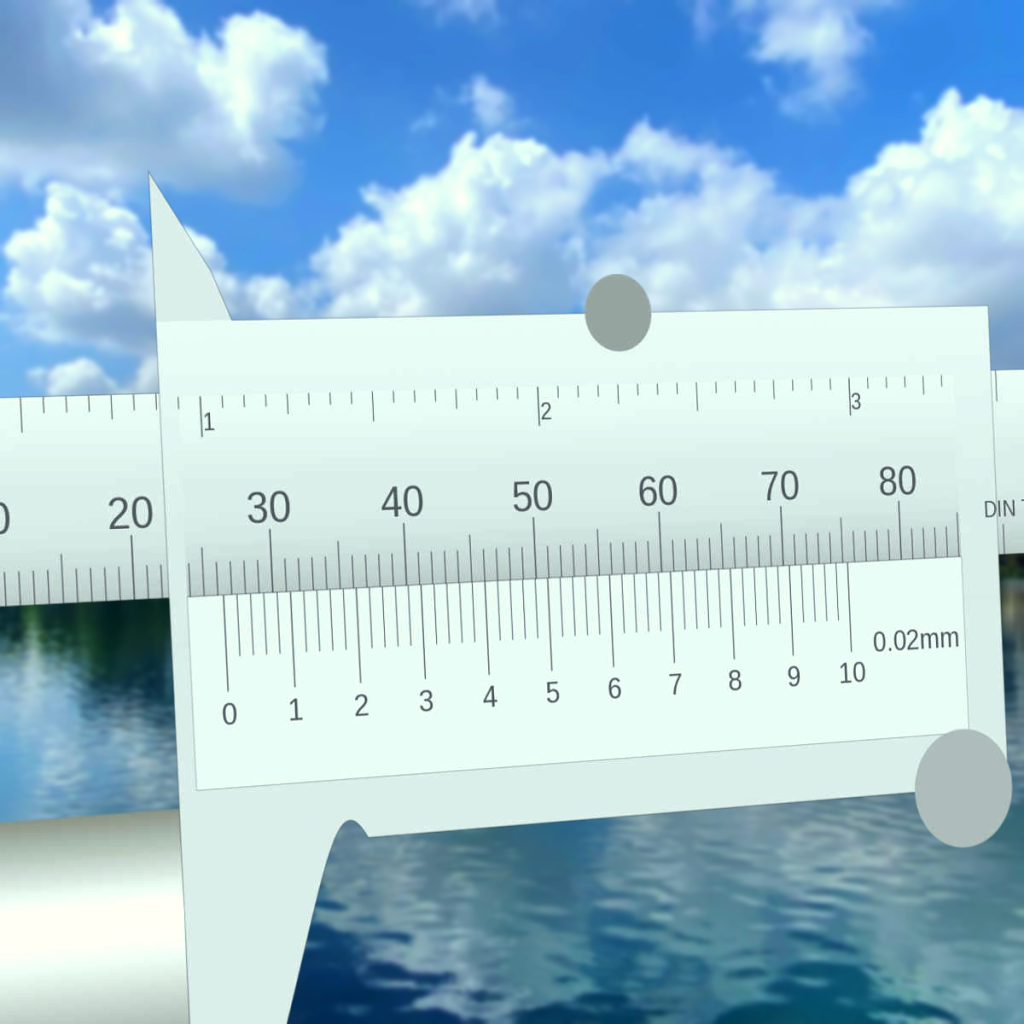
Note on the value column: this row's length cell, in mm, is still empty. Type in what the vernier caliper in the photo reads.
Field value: 26.4 mm
